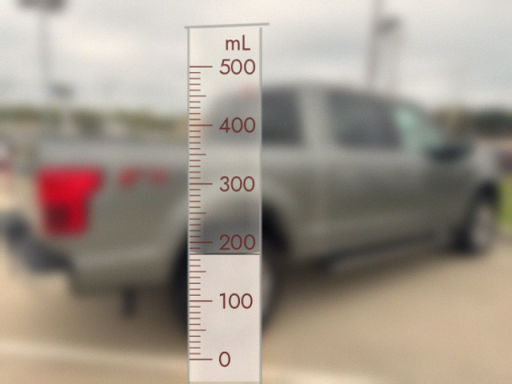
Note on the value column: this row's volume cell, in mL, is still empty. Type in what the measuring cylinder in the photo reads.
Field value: 180 mL
